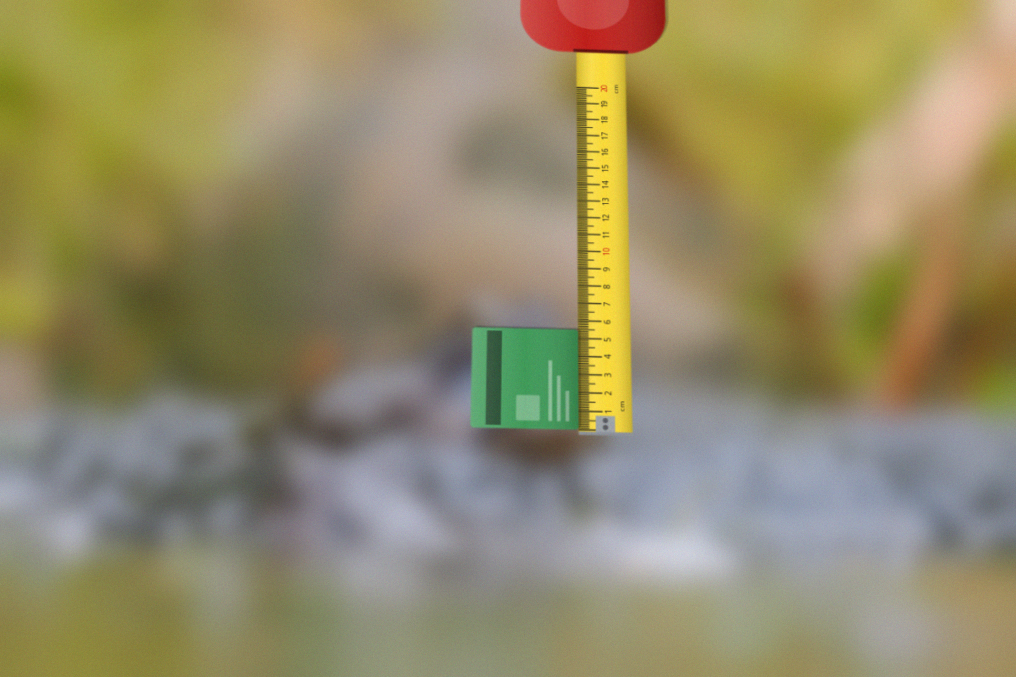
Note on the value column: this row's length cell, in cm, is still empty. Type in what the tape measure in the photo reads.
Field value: 5.5 cm
